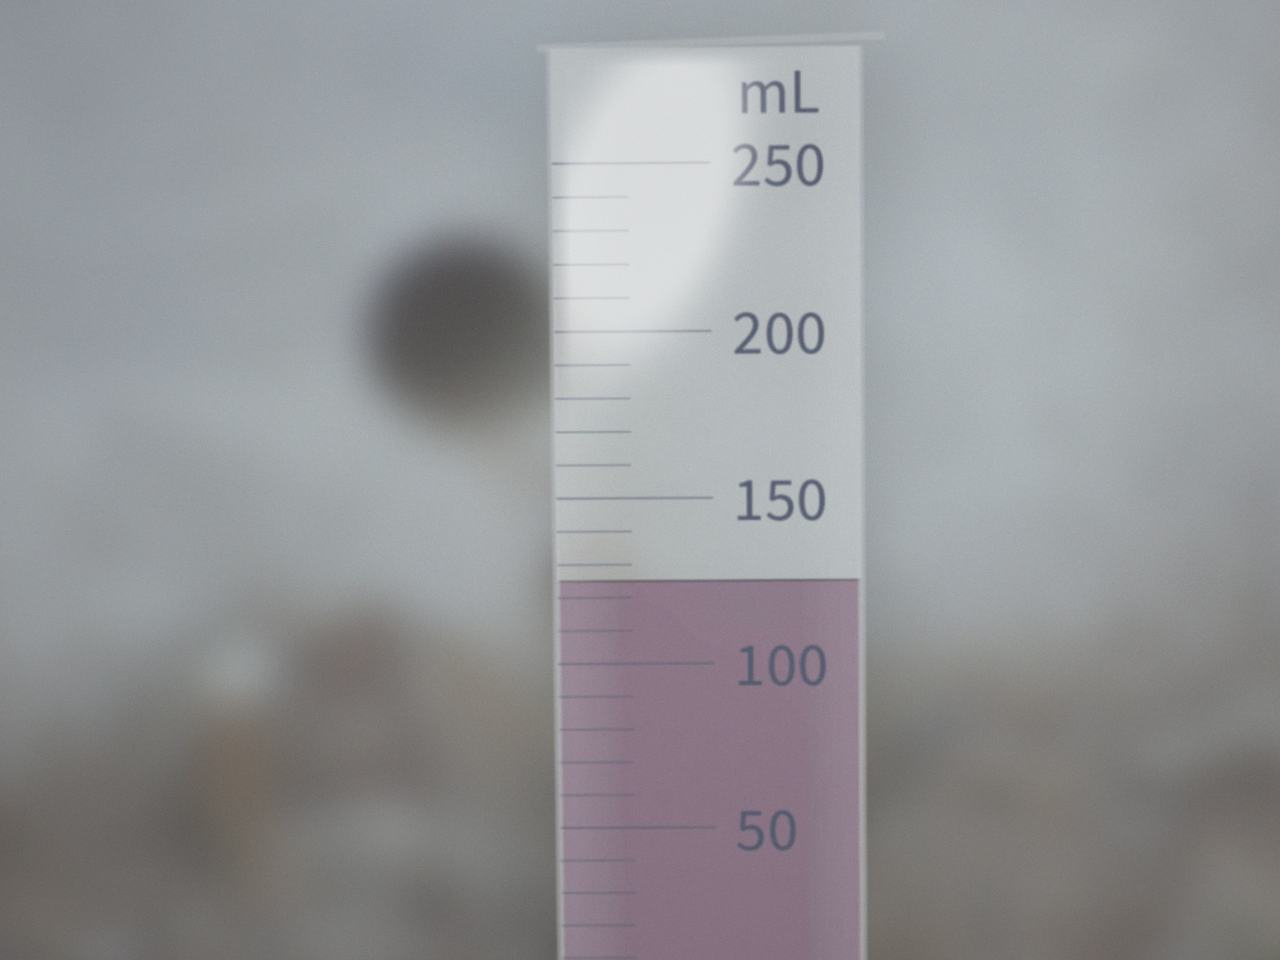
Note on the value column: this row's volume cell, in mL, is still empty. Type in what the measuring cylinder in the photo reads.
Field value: 125 mL
